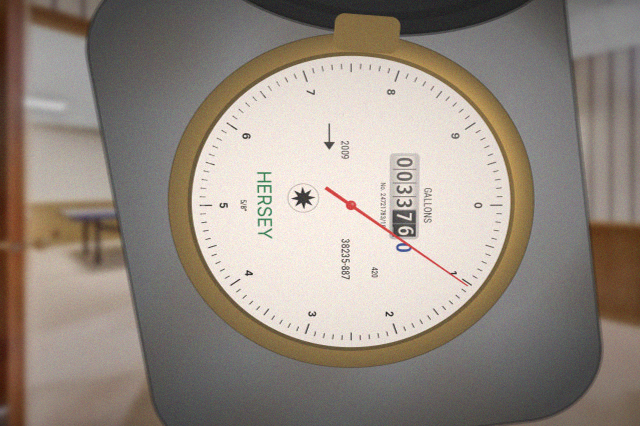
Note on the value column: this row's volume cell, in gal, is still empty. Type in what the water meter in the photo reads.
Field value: 33761.0 gal
